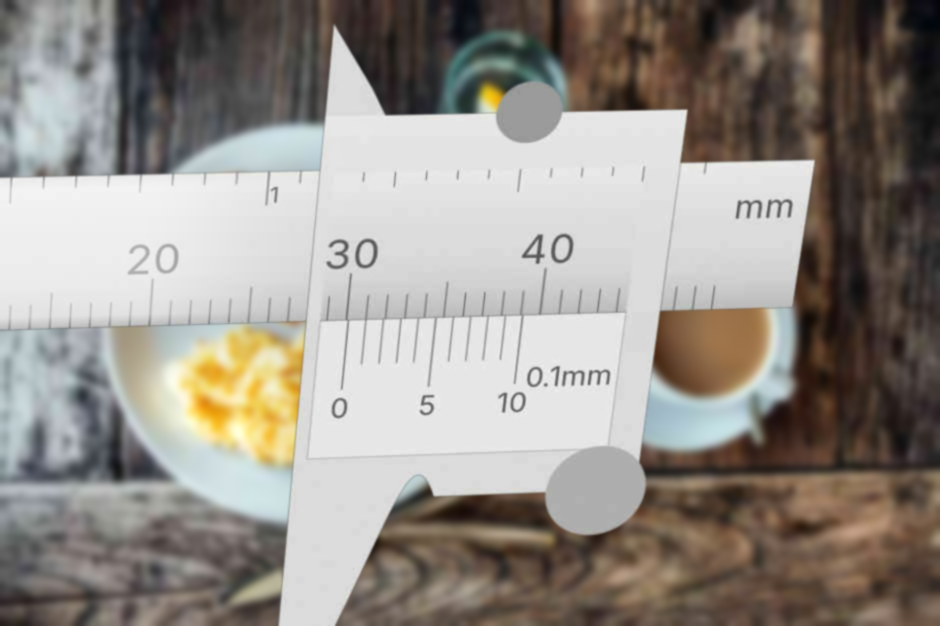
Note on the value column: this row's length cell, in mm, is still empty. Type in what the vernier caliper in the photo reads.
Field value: 30.1 mm
